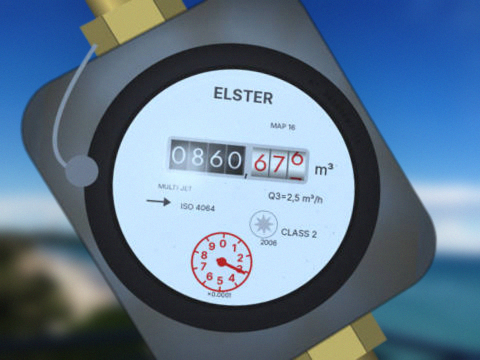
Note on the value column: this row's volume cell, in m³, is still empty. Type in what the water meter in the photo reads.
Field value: 860.6763 m³
